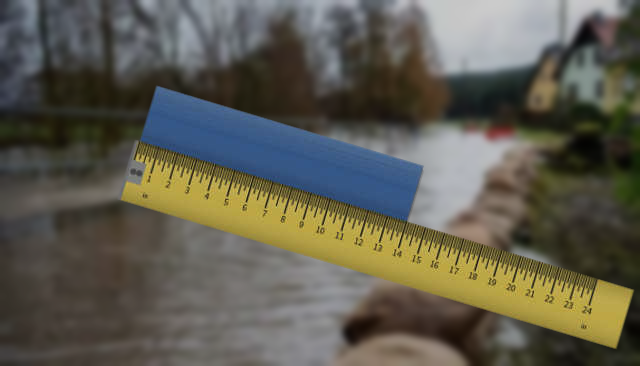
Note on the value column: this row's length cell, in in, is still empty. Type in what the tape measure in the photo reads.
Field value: 14 in
